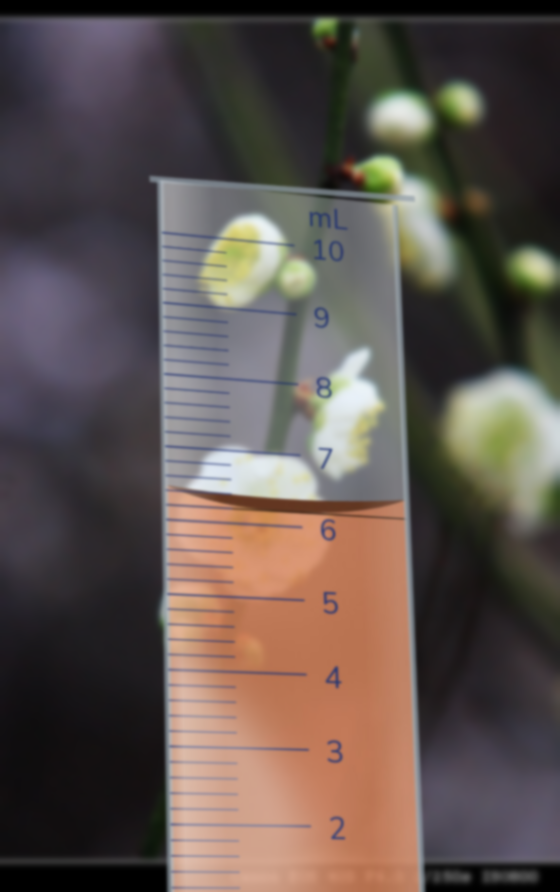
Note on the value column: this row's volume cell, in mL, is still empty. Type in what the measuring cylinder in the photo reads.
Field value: 6.2 mL
